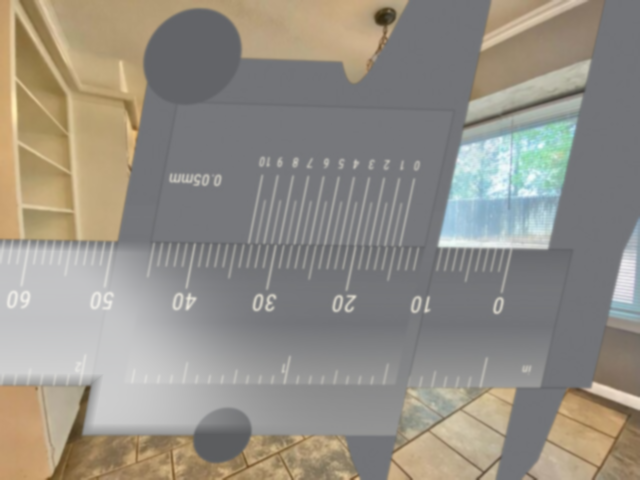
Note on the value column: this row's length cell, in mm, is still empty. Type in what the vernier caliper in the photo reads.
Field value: 14.4 mm
